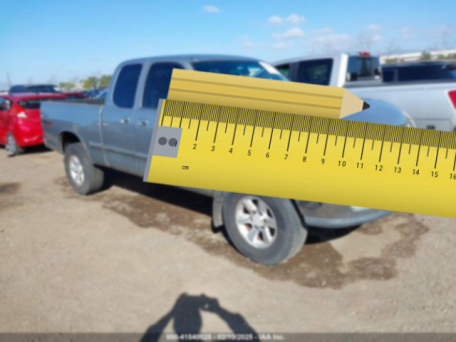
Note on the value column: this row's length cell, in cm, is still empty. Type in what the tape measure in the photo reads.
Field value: 11 cm
